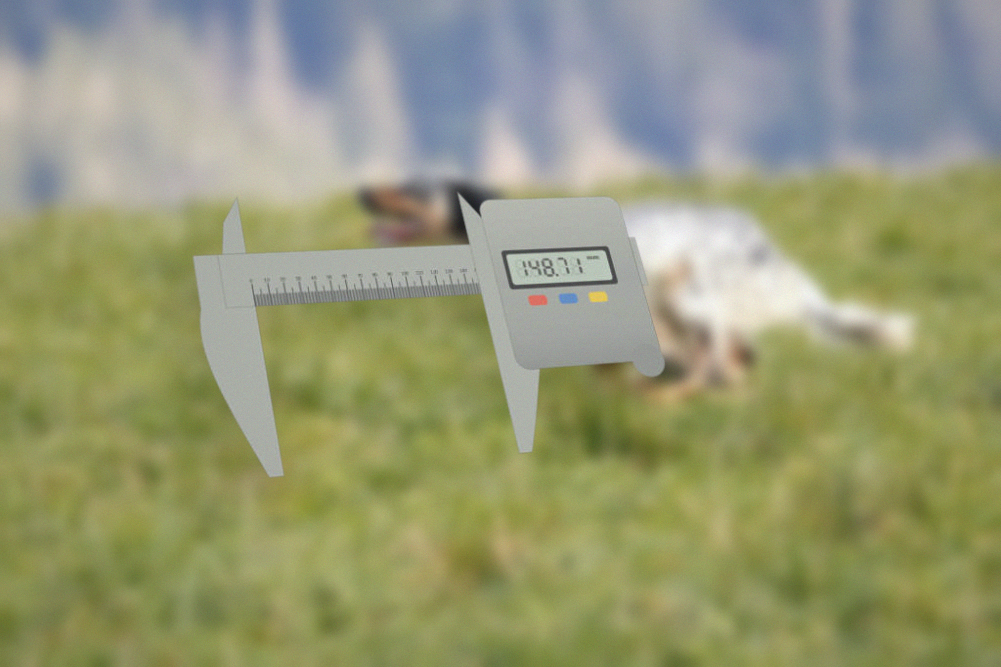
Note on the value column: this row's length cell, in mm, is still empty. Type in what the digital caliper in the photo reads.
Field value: 148.71 mm
